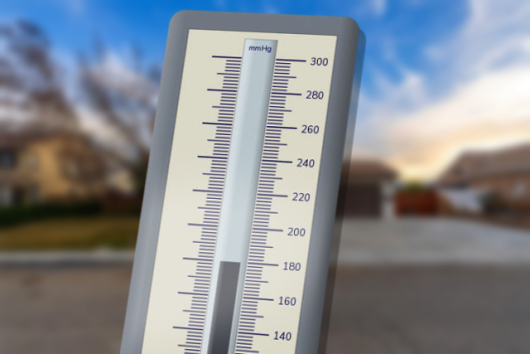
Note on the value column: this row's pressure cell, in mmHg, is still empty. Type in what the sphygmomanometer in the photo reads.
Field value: 180 mmHg
